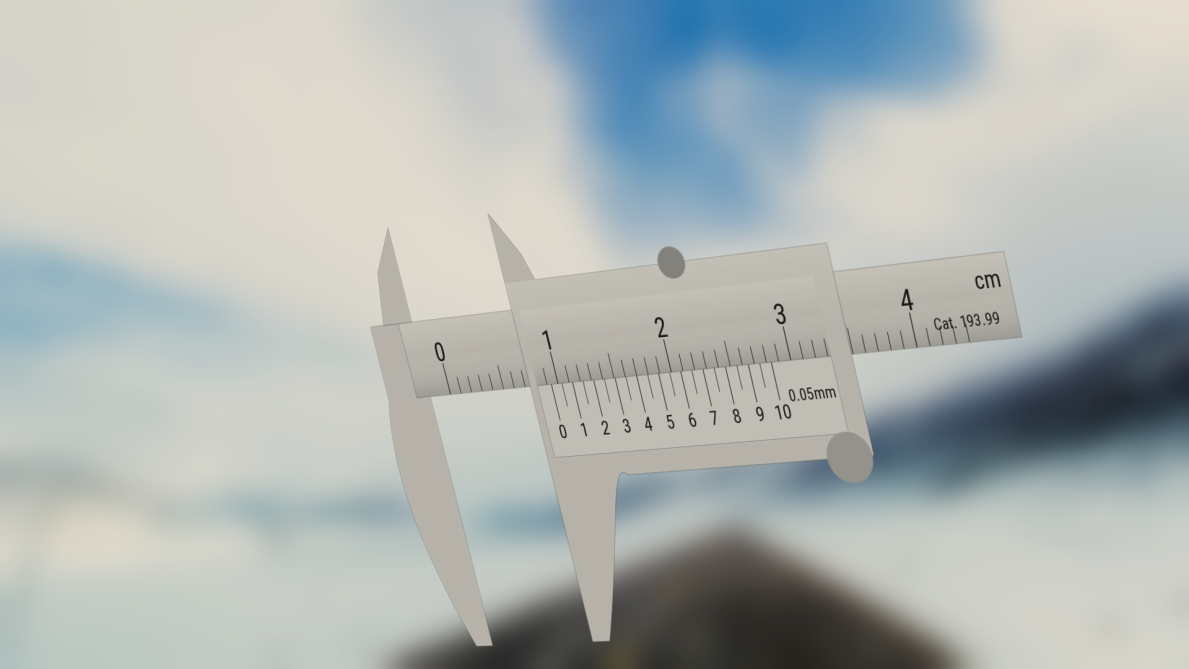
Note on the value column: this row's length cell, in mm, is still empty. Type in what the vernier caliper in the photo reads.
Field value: 9.4 mm
